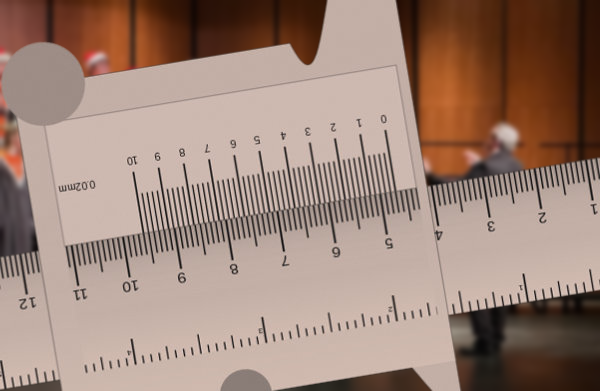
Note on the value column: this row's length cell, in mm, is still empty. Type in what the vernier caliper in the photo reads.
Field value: 47.0 mm
